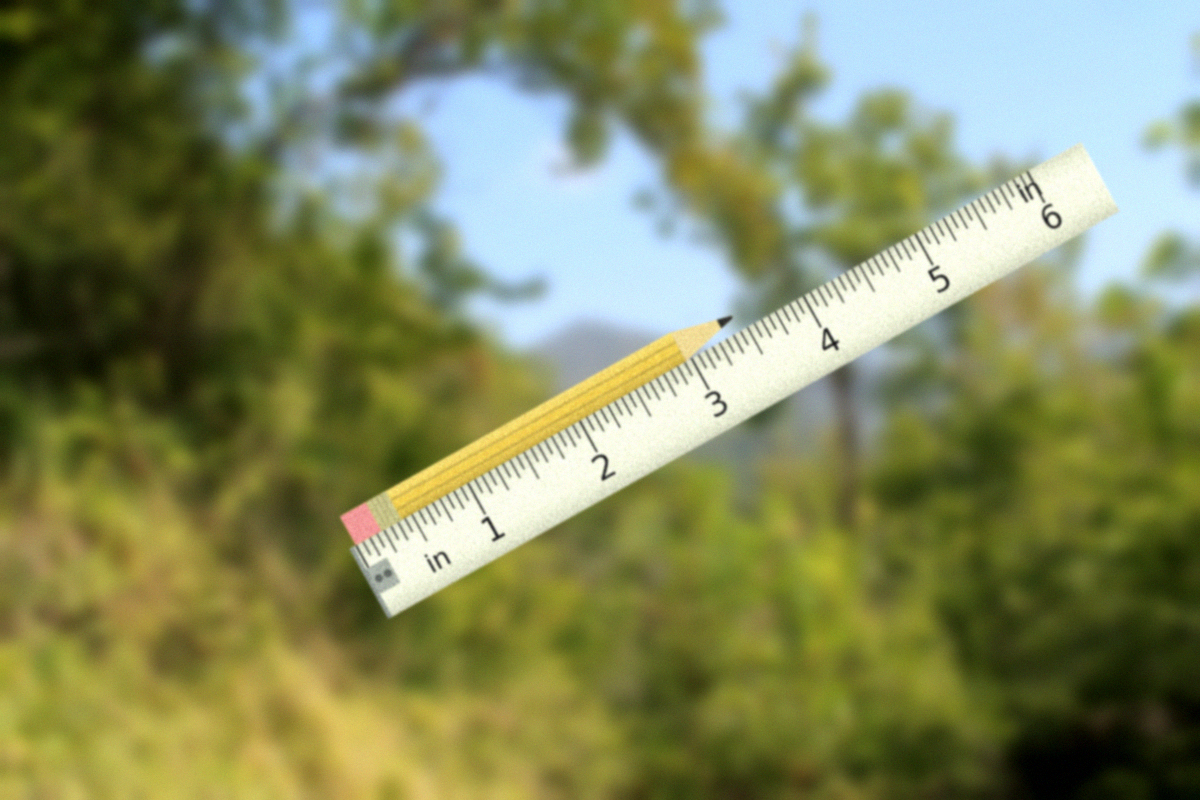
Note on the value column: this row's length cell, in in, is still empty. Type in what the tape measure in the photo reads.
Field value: 3.4375 in
